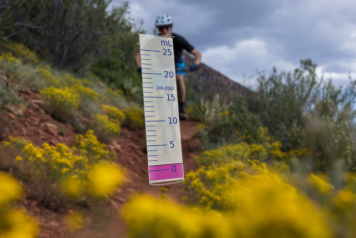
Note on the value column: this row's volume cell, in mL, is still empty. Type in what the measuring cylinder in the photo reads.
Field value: 1 mL
